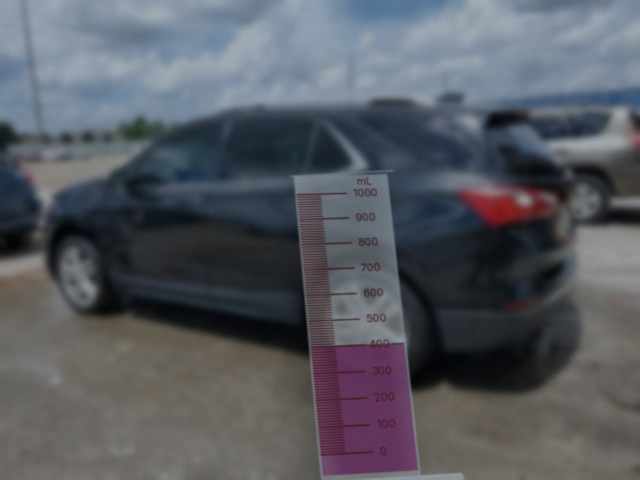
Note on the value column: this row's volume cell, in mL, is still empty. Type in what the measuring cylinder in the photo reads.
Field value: 400 mL
